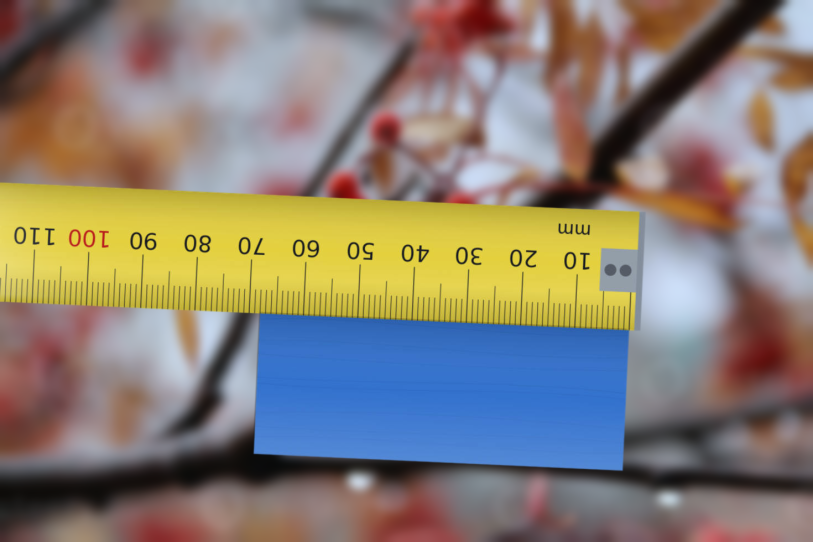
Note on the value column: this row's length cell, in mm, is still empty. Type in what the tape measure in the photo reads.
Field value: 68 mm
